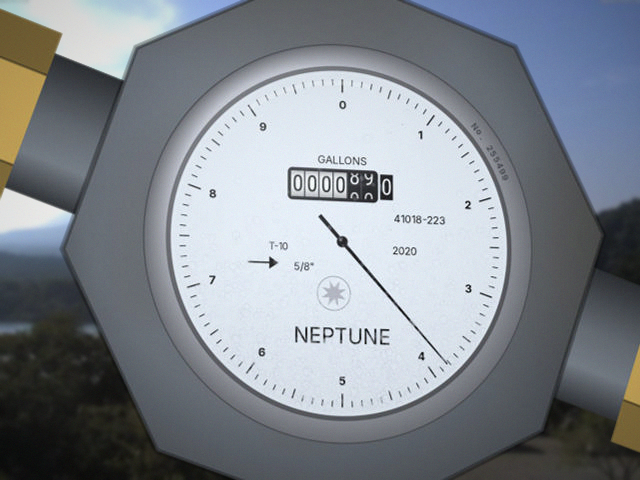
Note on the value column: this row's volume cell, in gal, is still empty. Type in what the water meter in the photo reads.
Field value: 893.8 gal
